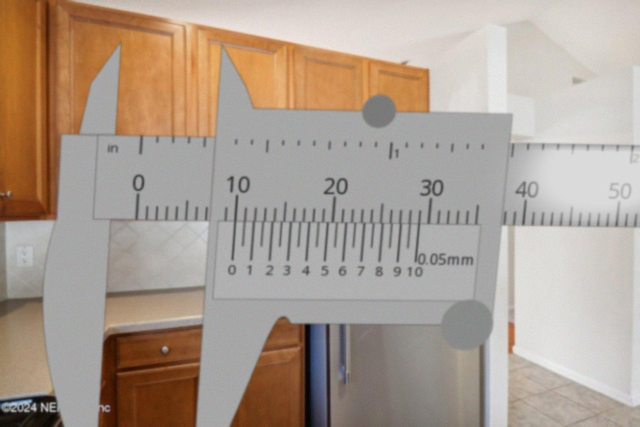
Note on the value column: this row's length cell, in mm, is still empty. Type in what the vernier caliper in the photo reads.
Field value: 10.0 mm
